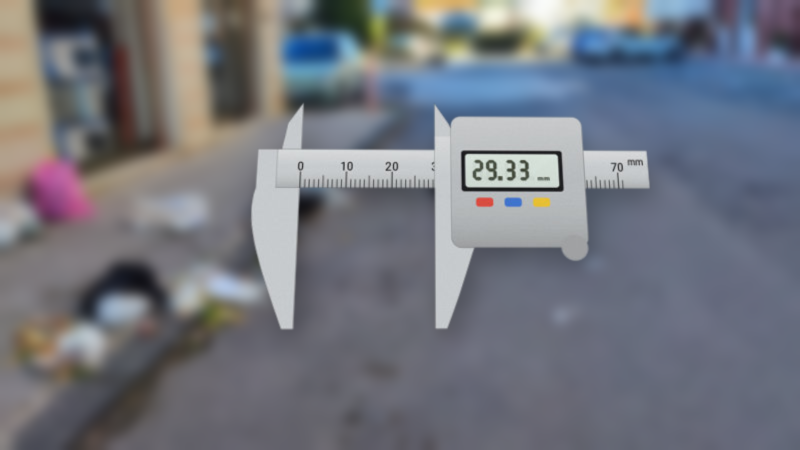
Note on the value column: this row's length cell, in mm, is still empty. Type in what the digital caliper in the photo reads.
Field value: 29.33 mm
